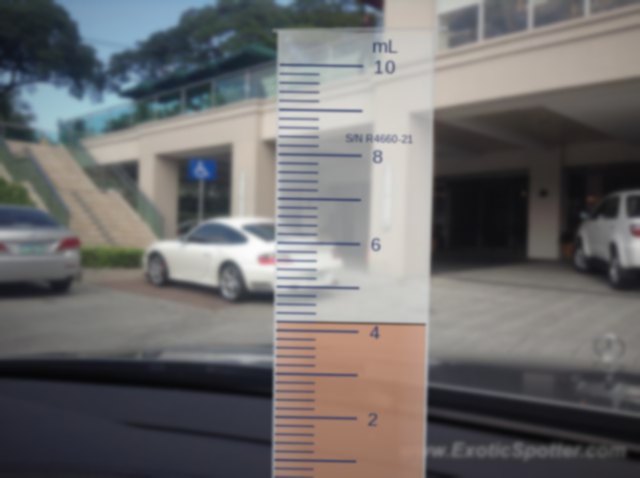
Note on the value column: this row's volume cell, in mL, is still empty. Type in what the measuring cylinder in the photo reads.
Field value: 4.2 mL
